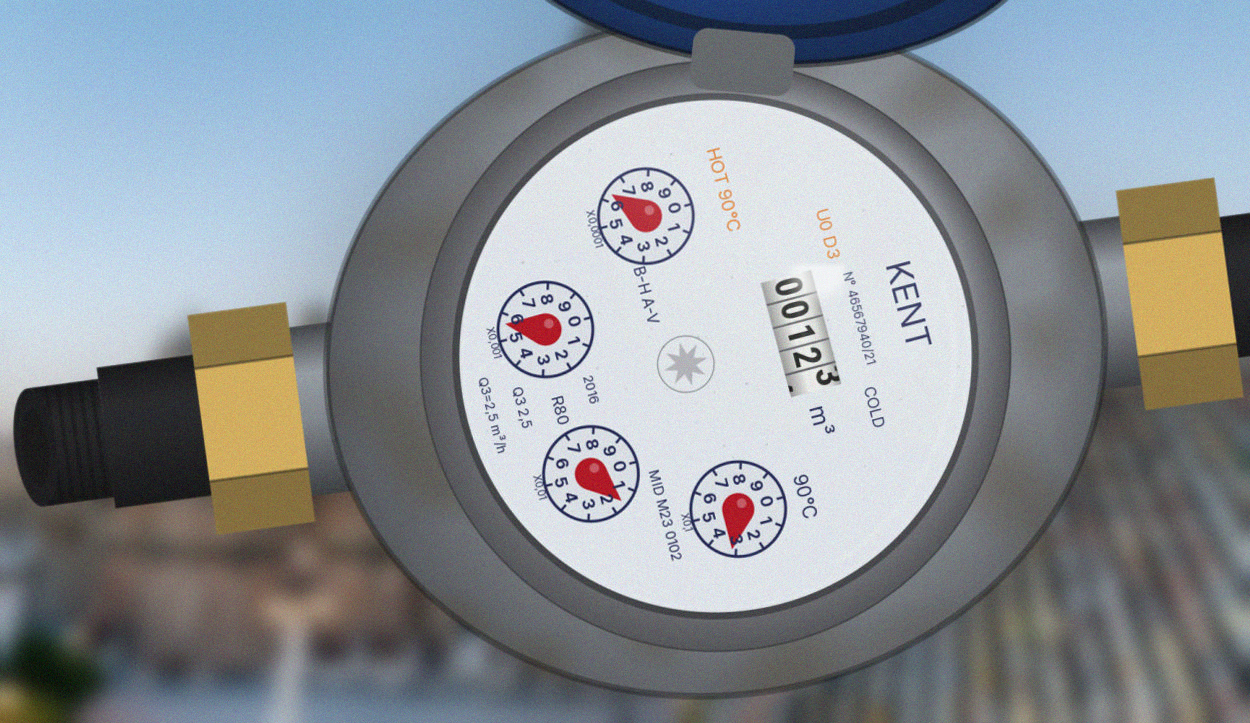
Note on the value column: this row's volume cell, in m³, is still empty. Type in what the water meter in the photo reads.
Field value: 123.3156 m³
